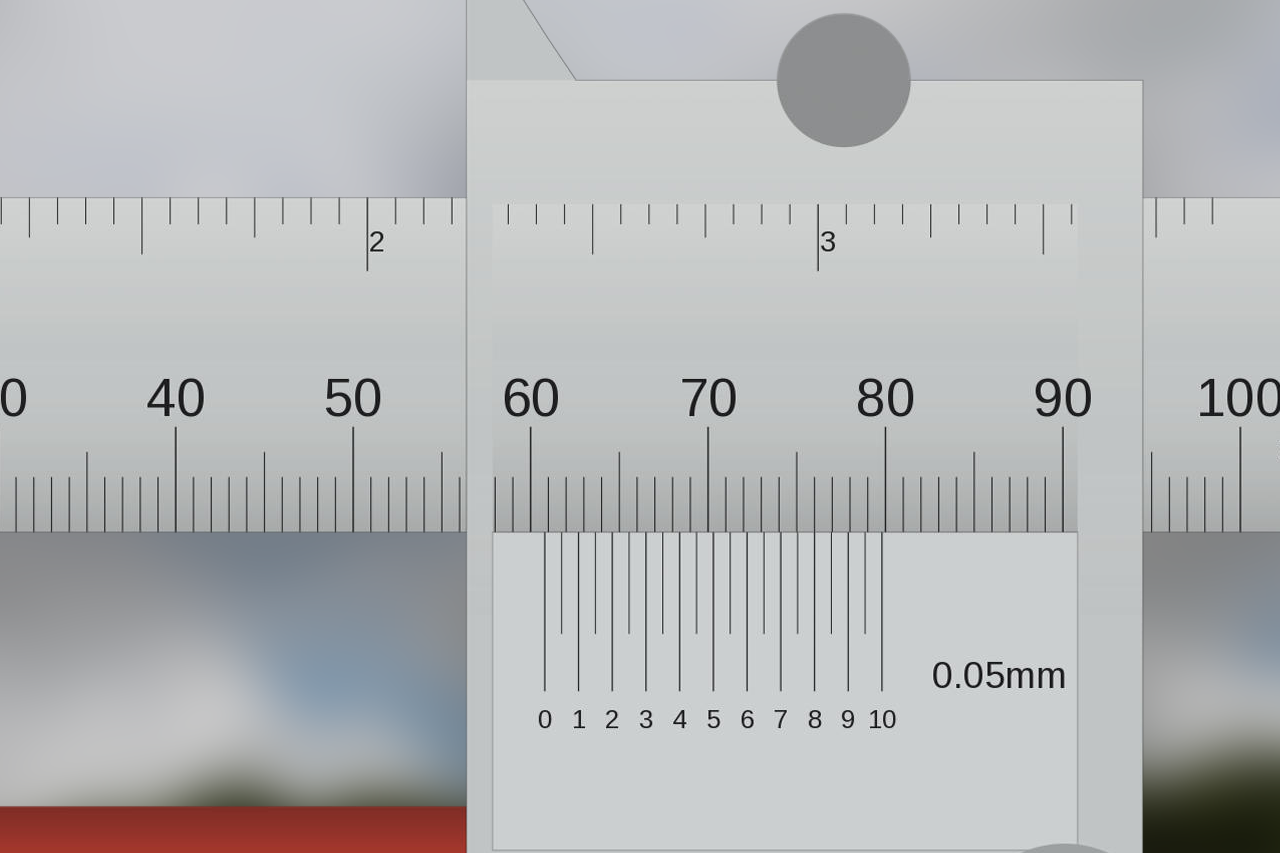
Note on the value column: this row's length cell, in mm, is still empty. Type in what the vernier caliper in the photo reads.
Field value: 60.8 mm
